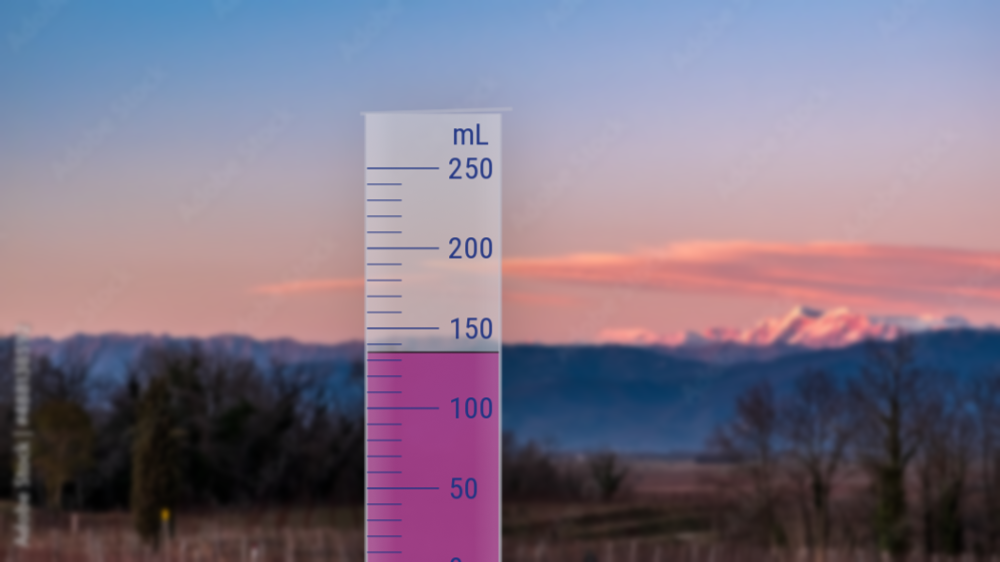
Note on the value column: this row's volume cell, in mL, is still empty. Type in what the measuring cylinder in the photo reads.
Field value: 135 mL
